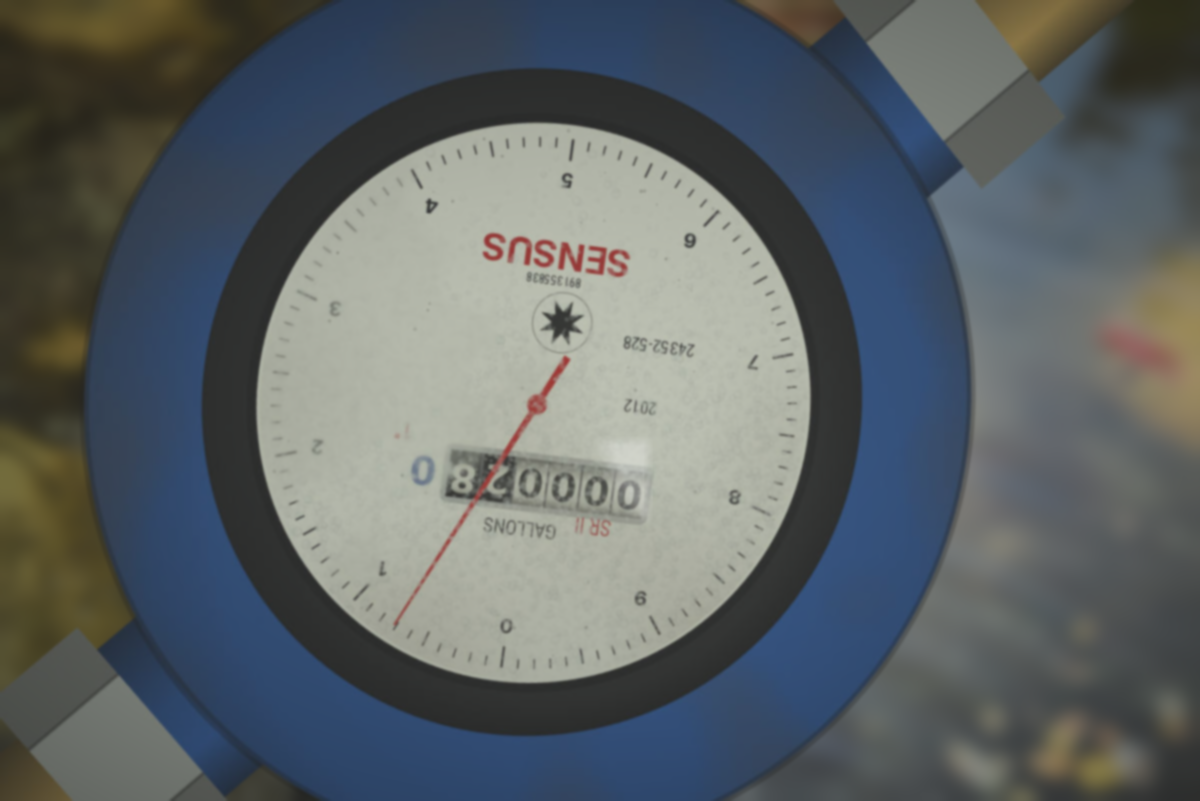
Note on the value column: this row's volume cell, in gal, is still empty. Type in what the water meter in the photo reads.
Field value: 280.7 gal
